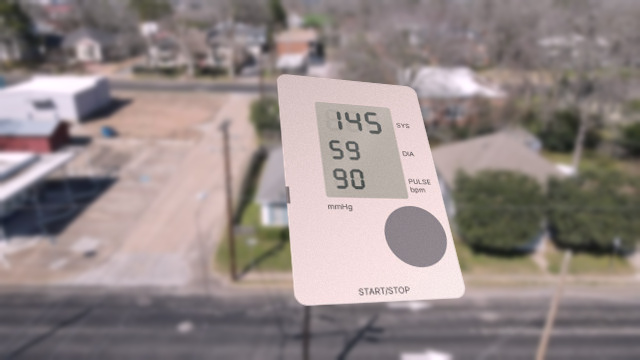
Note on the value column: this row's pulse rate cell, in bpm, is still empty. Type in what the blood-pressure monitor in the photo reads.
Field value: 90 bpm
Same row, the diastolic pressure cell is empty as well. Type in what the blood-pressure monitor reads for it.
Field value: 59 mmHg
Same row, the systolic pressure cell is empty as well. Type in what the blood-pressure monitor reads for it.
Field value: 145 mmHg
